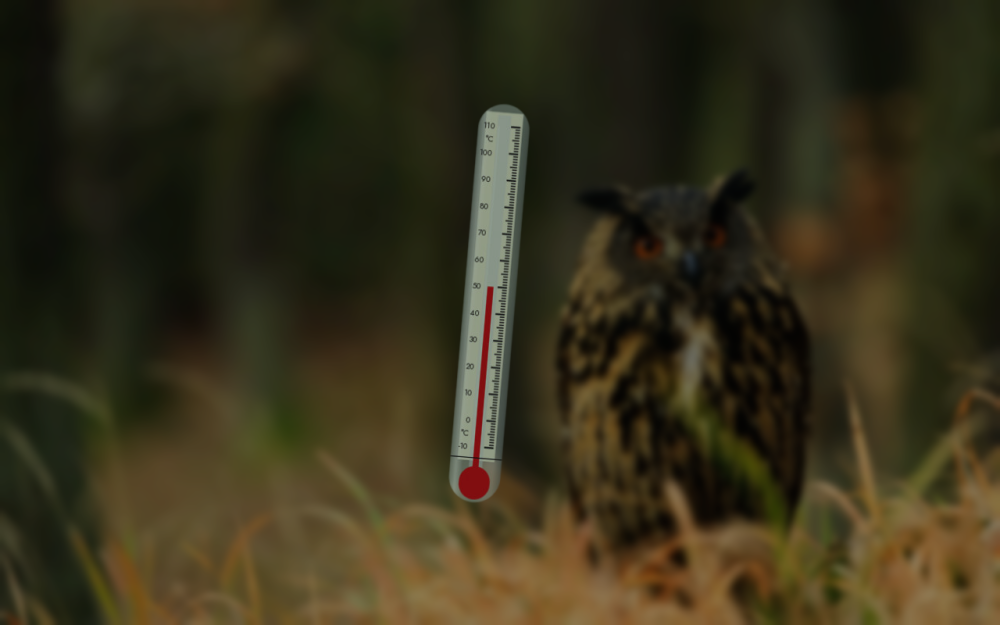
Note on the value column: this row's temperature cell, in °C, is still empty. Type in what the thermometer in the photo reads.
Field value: 50 °C
